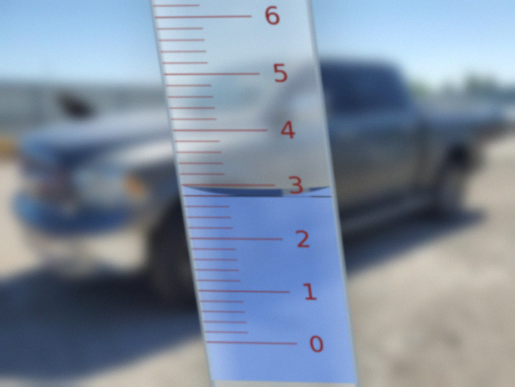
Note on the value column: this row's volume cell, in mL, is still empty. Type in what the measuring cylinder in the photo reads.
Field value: 2.8 mL
